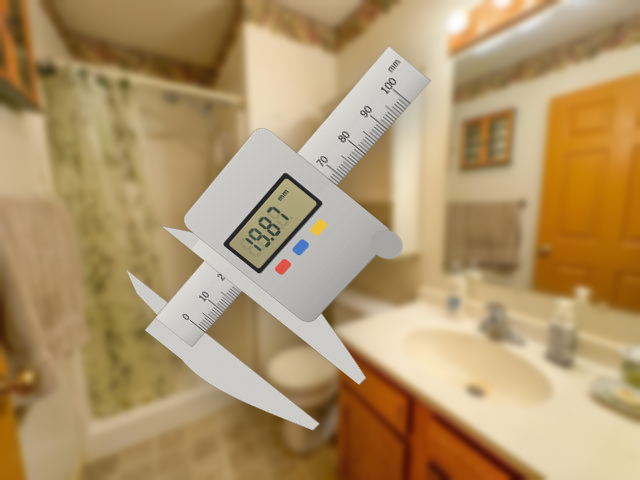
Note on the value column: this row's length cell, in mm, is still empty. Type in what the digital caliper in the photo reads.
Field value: 19.87 mm
